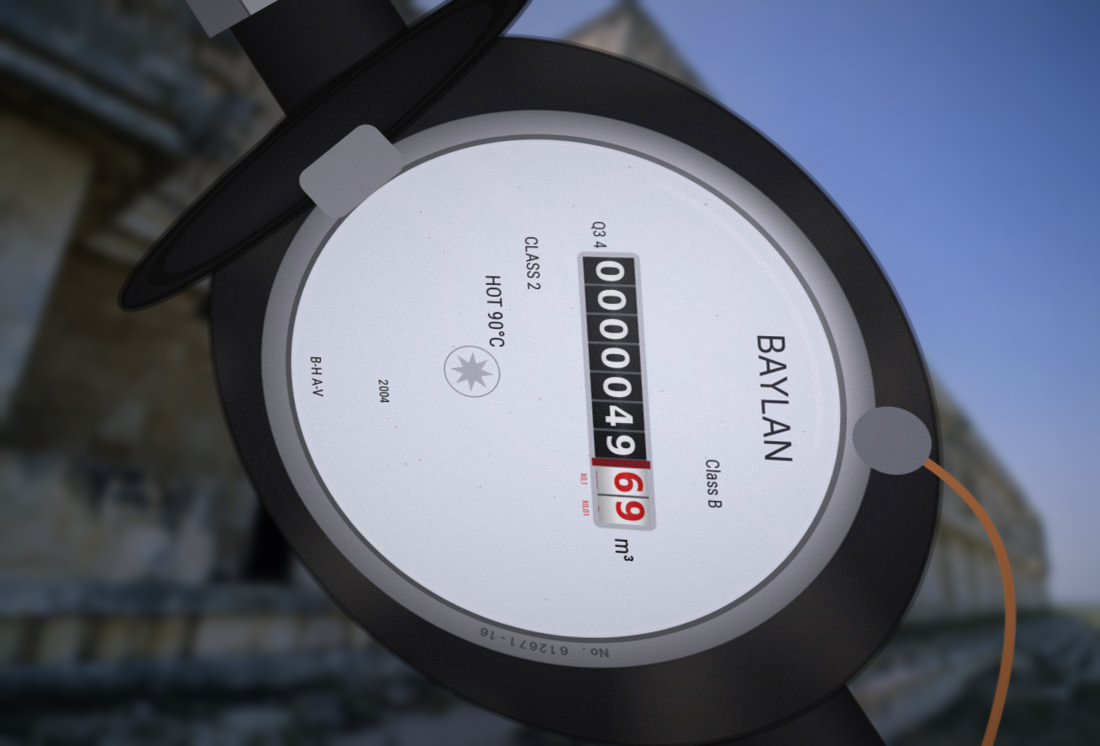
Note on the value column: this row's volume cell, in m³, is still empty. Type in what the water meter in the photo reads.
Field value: 49.69 m³
